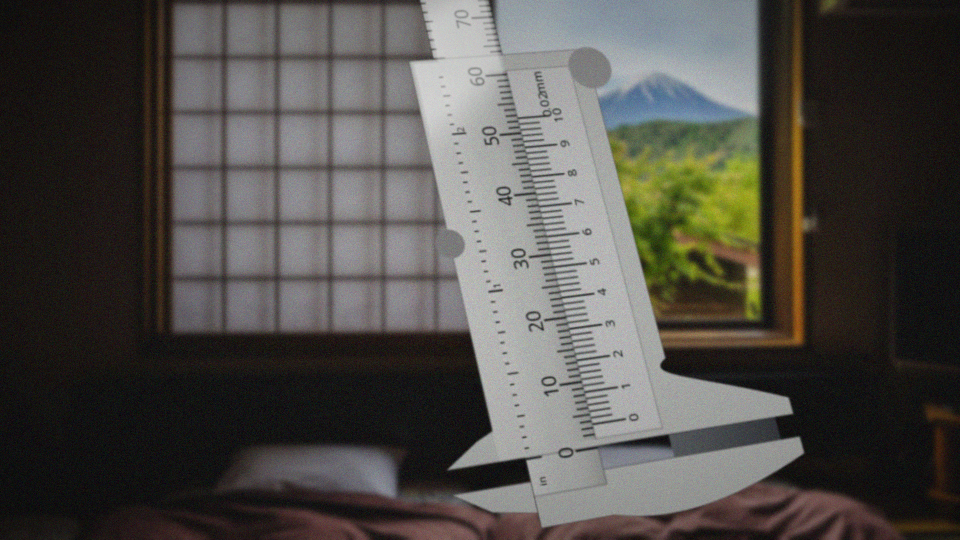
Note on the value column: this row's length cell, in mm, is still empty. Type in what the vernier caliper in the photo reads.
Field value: 3.5 mm
